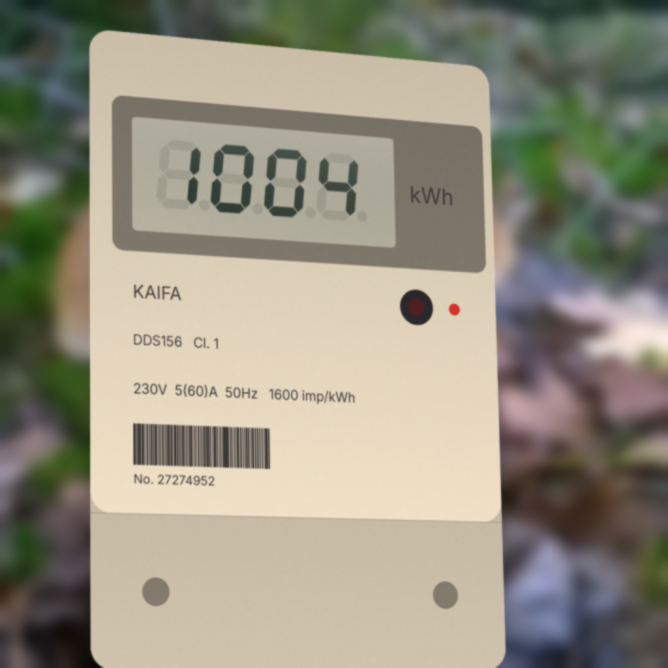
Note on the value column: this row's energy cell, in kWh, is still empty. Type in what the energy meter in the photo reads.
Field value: 1004 kWh
